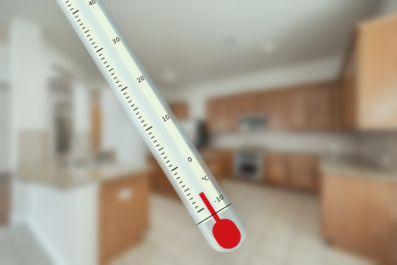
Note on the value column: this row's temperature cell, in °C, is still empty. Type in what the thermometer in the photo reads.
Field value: -7 °C
